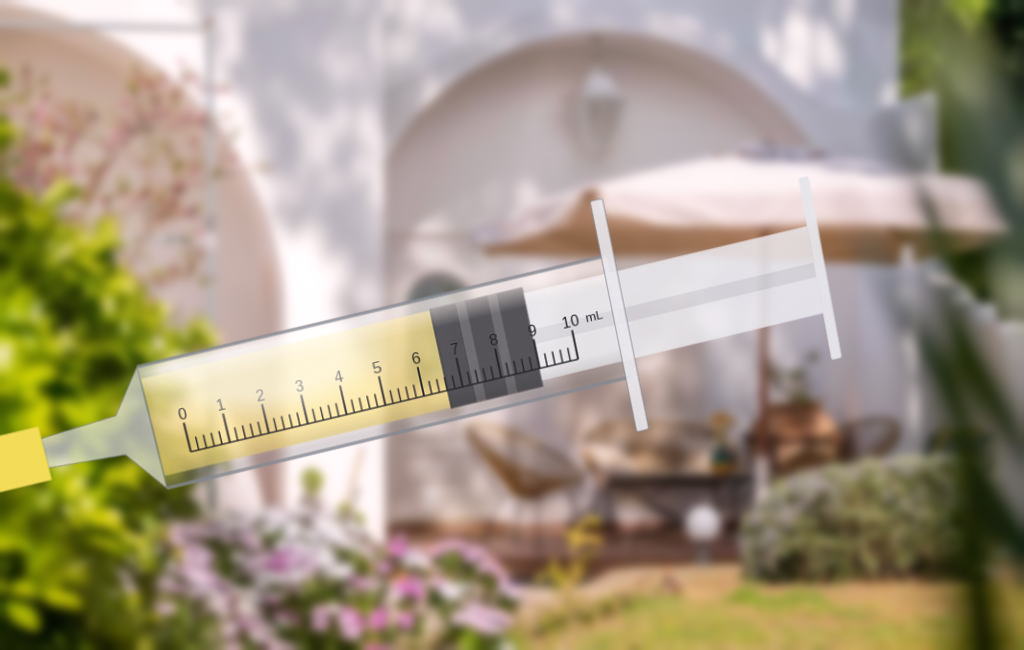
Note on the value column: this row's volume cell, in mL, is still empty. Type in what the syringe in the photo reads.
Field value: 6.6 mL
